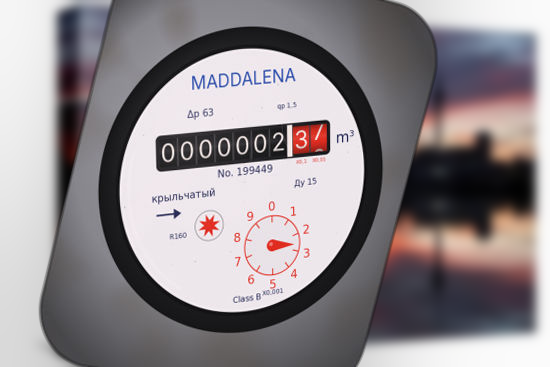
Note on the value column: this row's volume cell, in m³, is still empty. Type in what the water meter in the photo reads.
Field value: 2.372 m³
